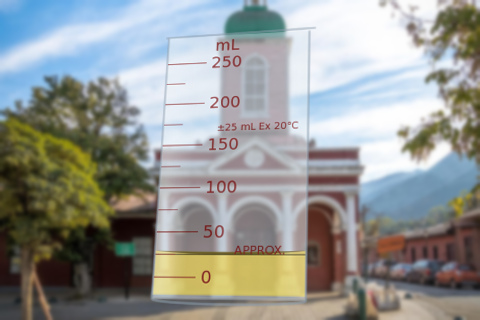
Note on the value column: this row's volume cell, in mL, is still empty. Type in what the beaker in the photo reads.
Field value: 25 mL
